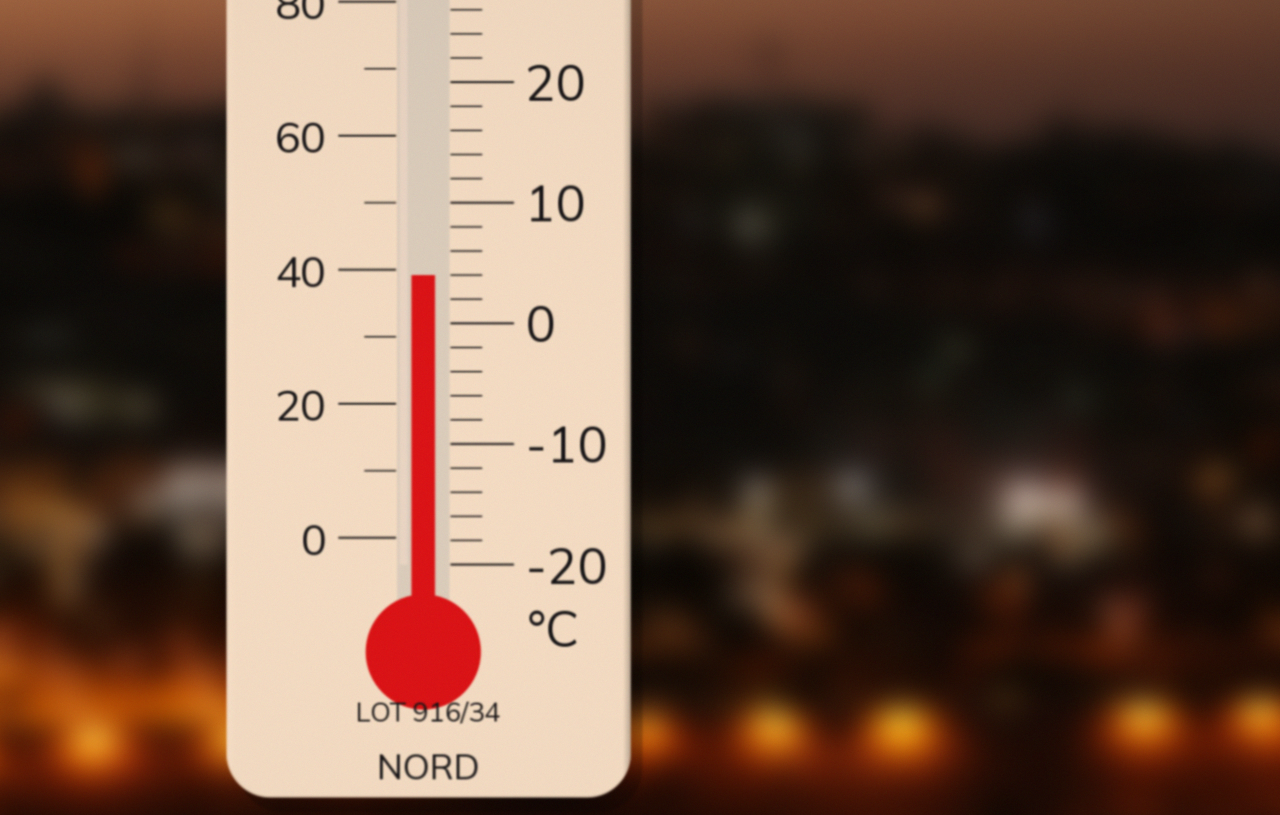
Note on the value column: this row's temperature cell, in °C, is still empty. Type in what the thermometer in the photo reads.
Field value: 4 °C
